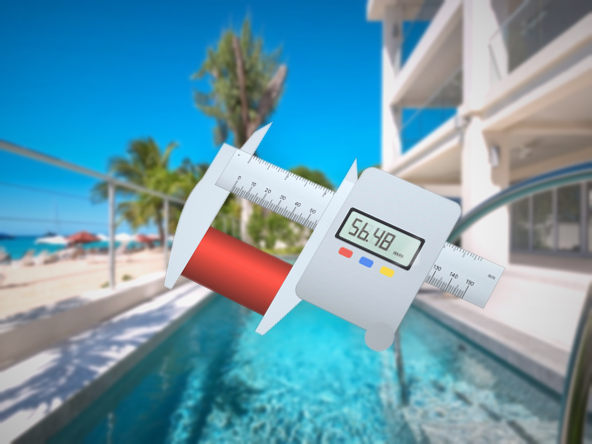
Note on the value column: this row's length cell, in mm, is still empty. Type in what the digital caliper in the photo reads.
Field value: 56.48 mm
